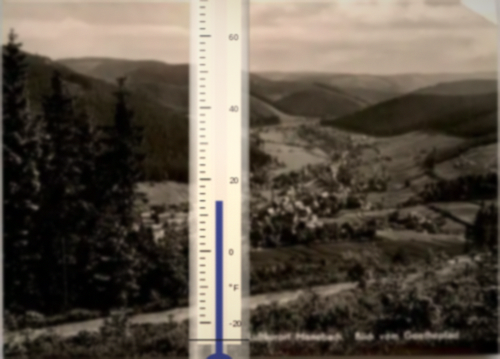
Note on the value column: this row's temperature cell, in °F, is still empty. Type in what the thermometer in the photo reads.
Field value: 14 °F
